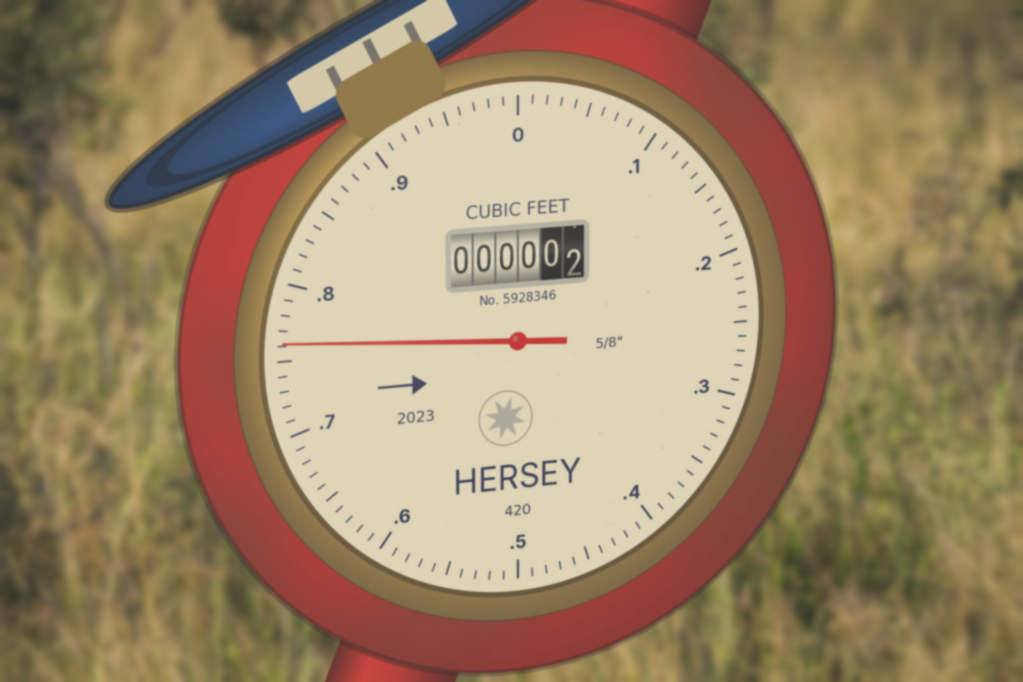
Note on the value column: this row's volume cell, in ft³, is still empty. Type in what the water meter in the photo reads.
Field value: 1.76 ft³
